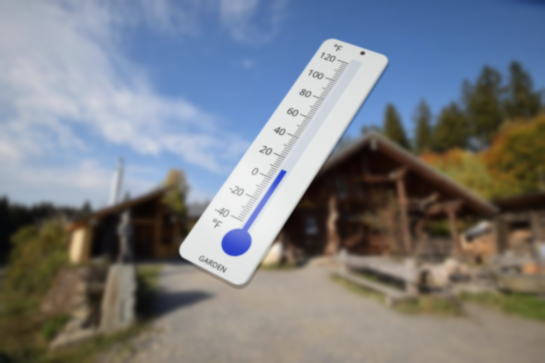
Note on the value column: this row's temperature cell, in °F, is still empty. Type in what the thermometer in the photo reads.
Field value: 10 °F
